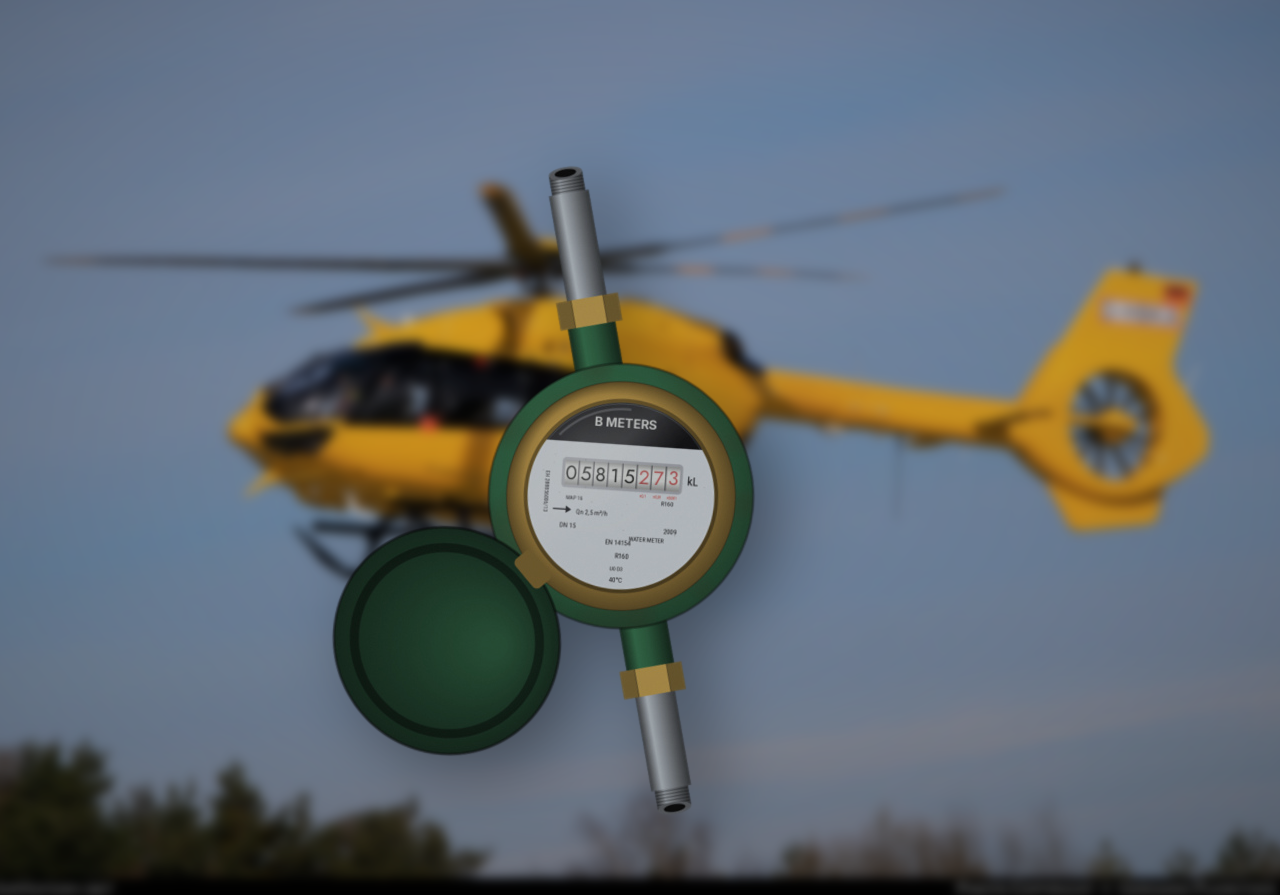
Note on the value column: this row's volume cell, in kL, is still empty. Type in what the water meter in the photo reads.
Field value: 5815.273 kL
